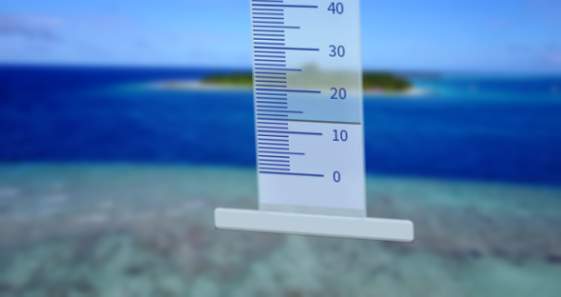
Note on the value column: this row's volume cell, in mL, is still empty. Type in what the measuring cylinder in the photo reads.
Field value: 13 mL
